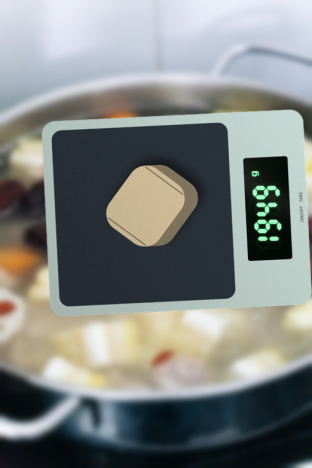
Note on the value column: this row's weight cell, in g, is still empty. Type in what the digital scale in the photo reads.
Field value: 1949 g
